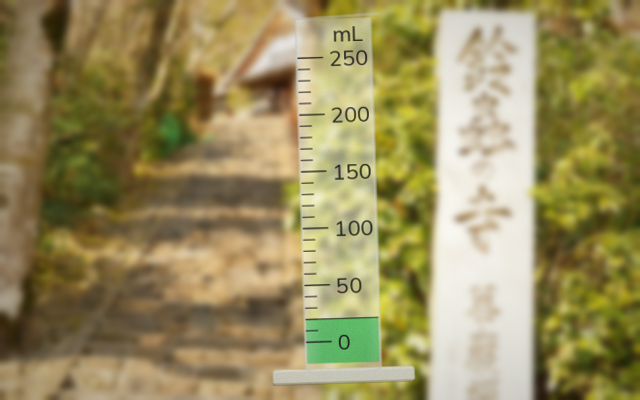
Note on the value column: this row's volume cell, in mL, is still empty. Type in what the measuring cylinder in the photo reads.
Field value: 20 mL
